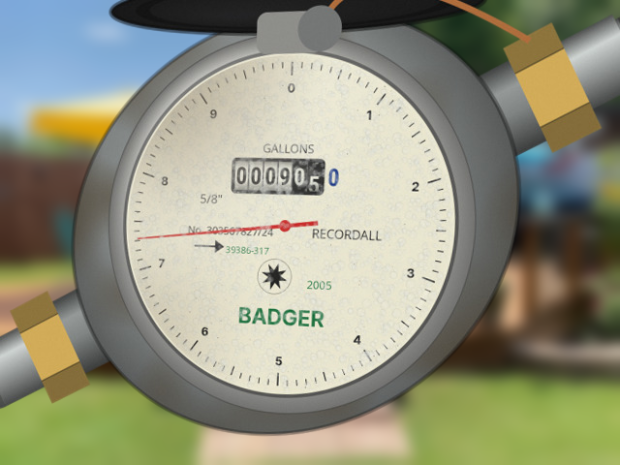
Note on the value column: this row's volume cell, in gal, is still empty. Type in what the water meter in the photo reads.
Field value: 9047.3 gal
